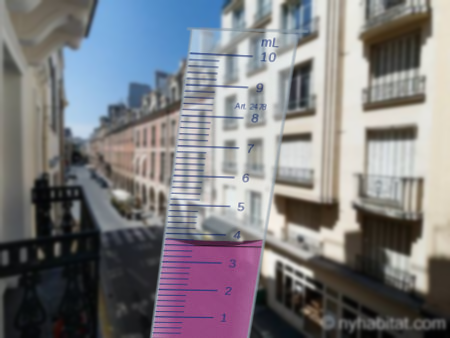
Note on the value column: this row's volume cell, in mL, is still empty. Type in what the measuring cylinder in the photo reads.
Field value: 3.6 mL
